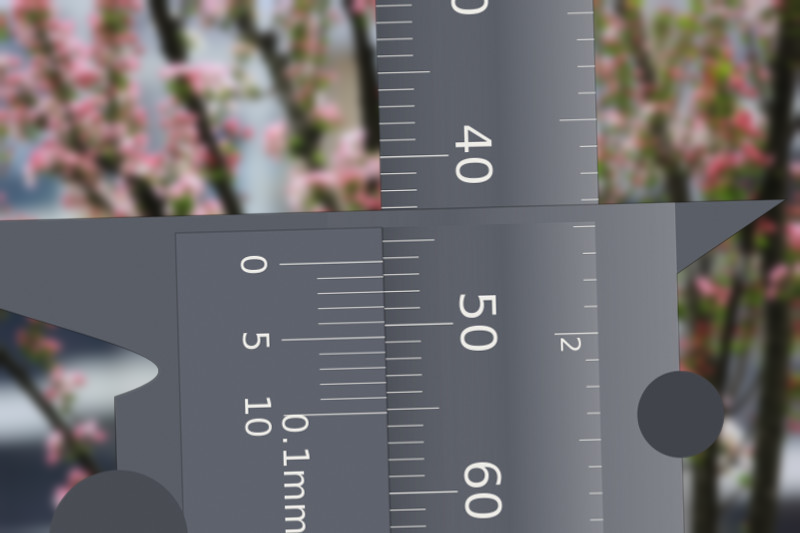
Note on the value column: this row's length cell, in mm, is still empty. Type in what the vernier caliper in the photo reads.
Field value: 46.2 mm
